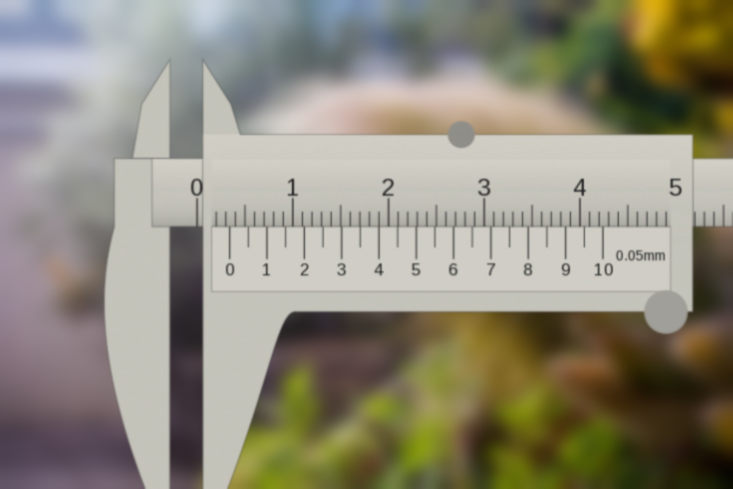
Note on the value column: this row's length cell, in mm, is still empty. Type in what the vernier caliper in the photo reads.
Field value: 3.4 mm
